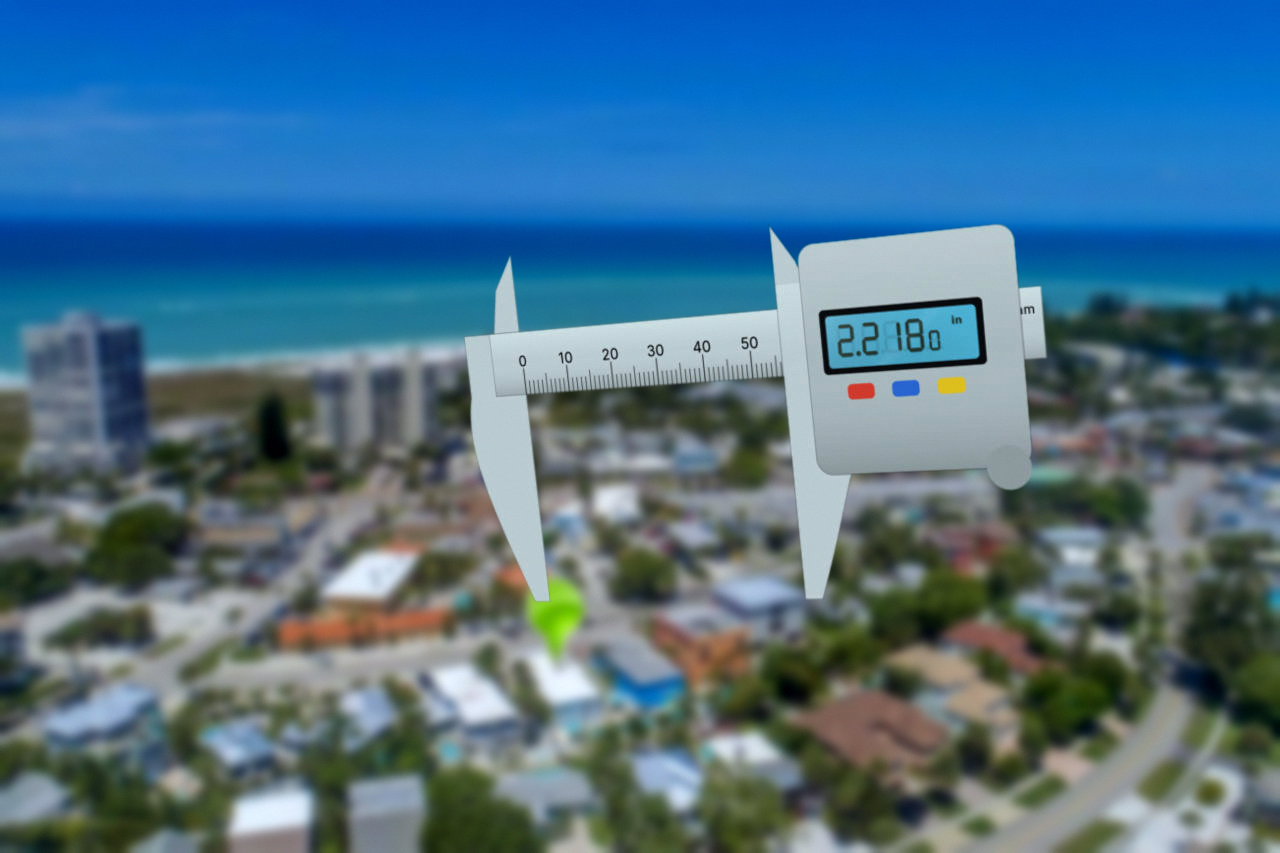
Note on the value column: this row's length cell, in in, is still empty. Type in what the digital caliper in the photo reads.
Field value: 2.2180 in
